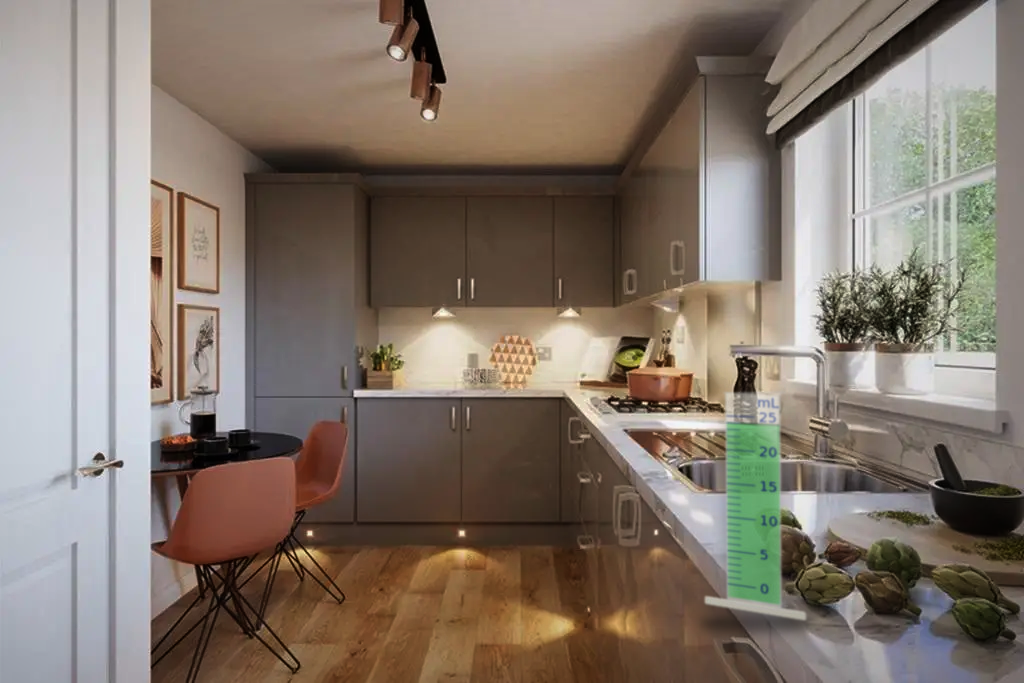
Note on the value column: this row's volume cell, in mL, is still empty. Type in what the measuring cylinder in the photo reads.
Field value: 24 mL
